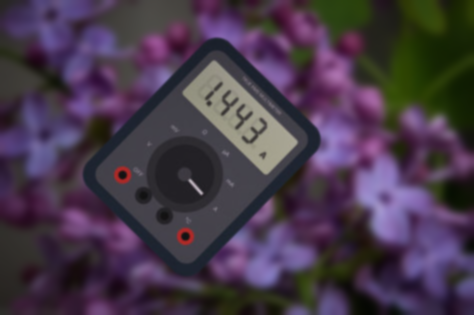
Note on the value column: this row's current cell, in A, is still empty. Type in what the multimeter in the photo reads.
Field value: 1.443 A
